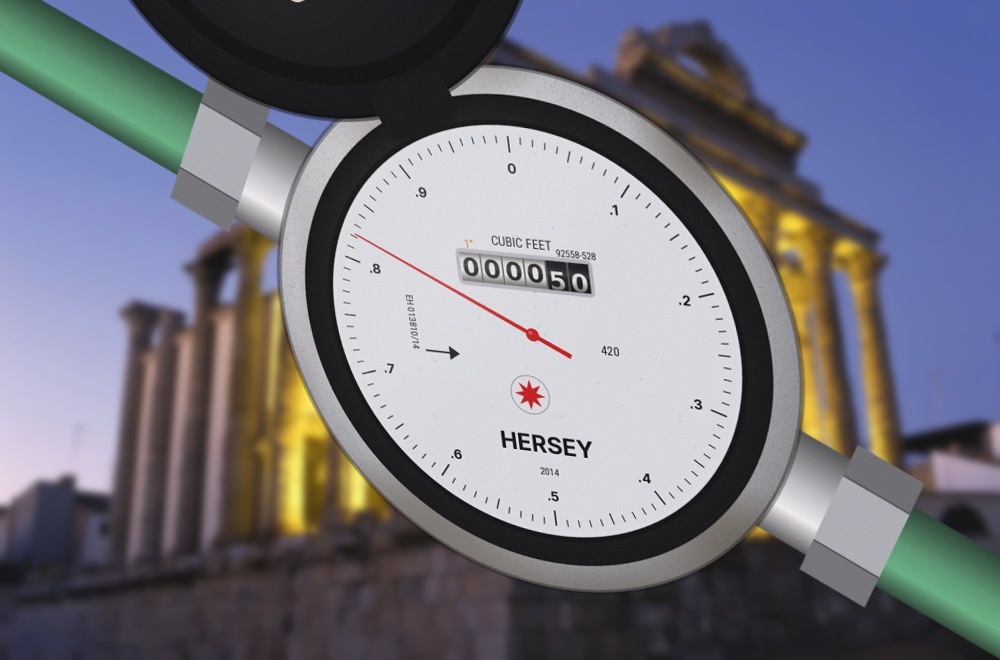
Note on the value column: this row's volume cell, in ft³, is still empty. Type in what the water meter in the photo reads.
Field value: 49.82 ft³
